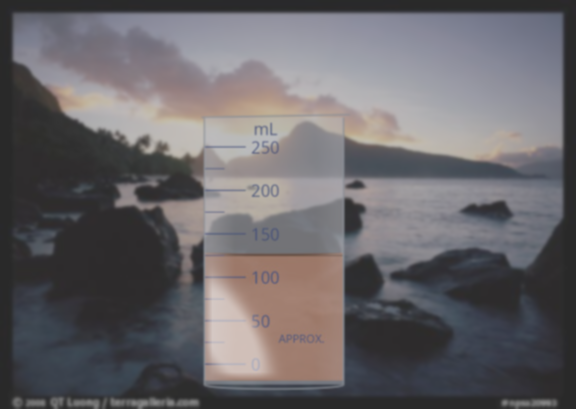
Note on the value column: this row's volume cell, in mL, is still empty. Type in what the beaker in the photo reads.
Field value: 125 mL
